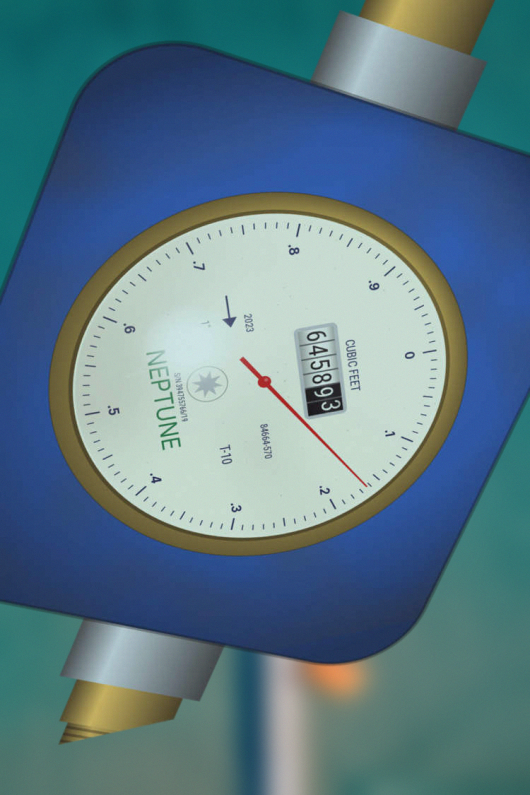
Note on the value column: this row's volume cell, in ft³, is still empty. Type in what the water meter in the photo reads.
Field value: 645893.16 ft³
